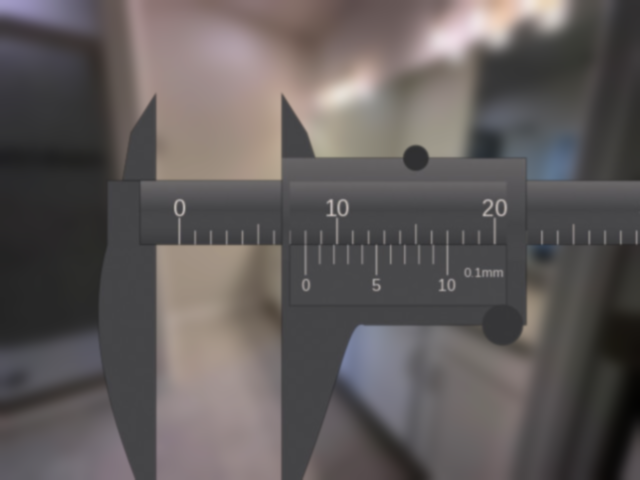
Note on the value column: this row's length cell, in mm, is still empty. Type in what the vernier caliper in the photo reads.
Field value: 8.0 mm
